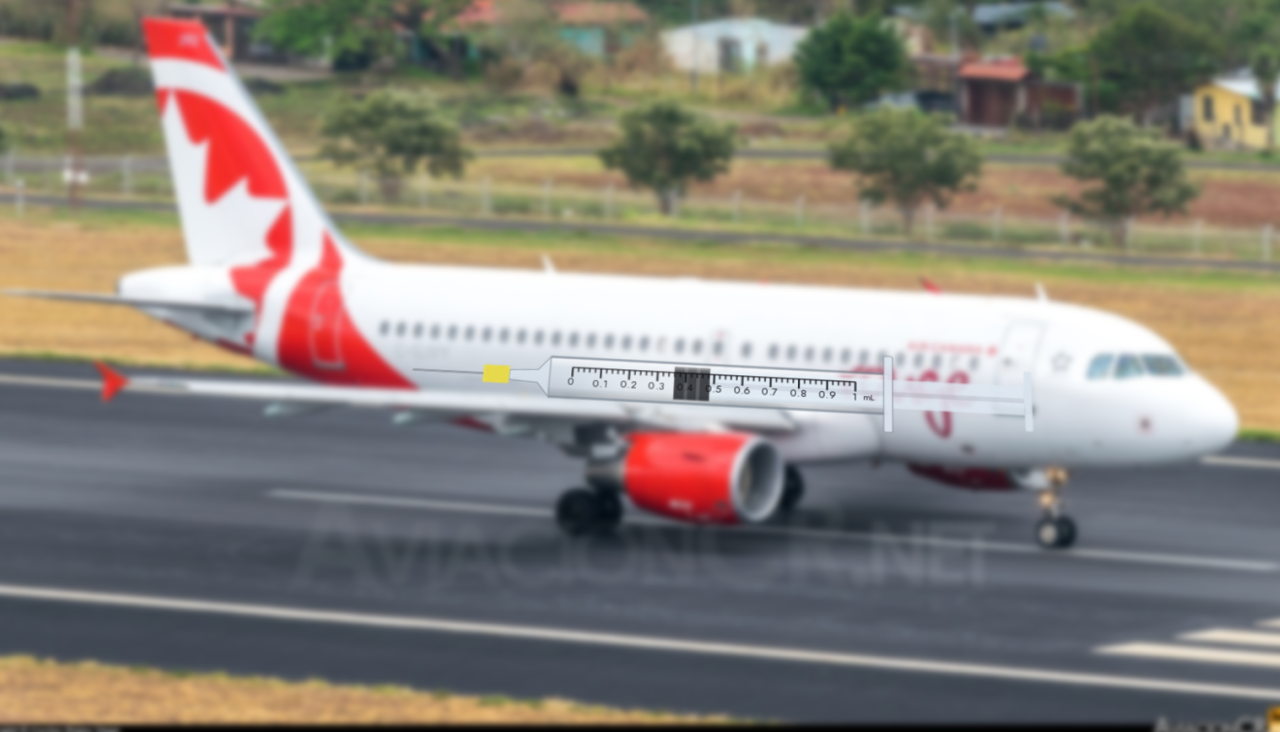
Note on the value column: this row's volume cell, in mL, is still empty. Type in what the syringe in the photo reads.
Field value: 0.36 mL
